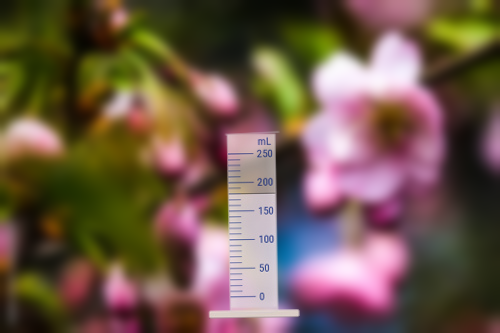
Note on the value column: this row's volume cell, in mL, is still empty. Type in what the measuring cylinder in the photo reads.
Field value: 180 mL
